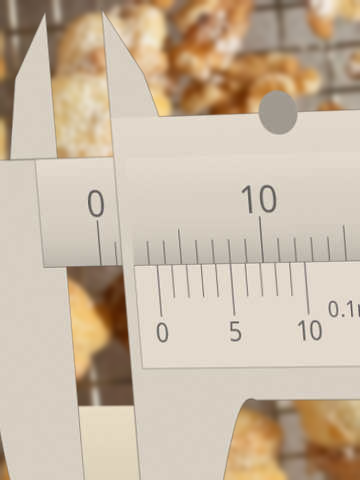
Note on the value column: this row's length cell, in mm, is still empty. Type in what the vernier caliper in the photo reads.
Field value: 3.5 mm
